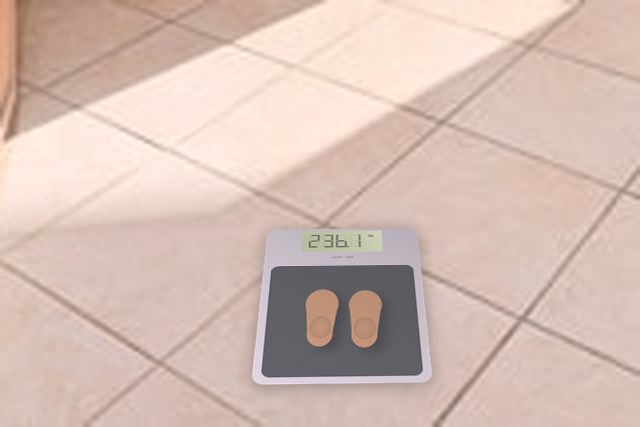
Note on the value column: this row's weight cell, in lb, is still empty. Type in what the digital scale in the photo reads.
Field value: 236.1 lb
